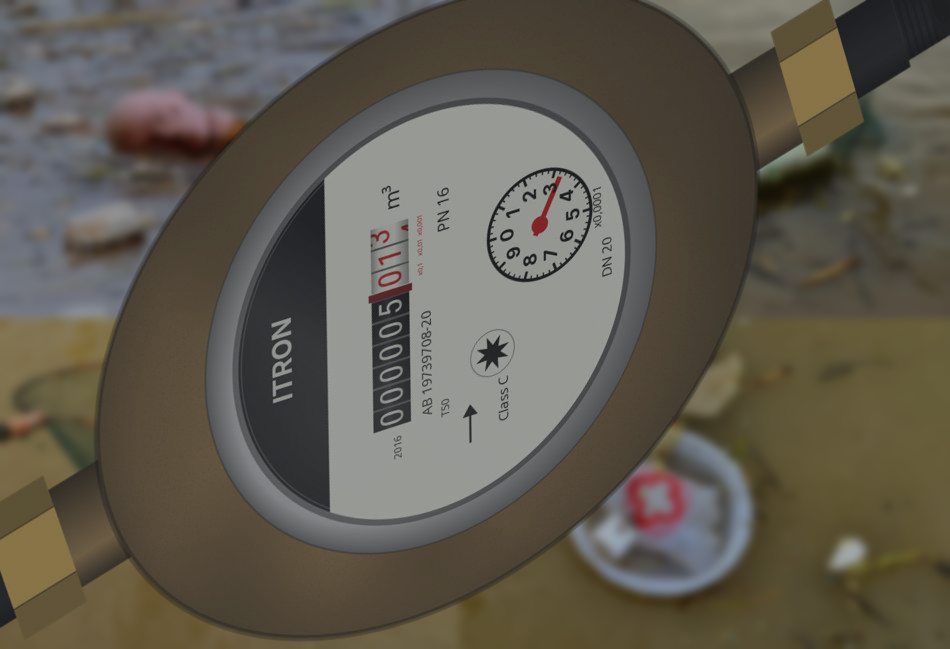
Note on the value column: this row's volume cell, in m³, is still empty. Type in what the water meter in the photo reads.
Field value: 5.0133 m³
